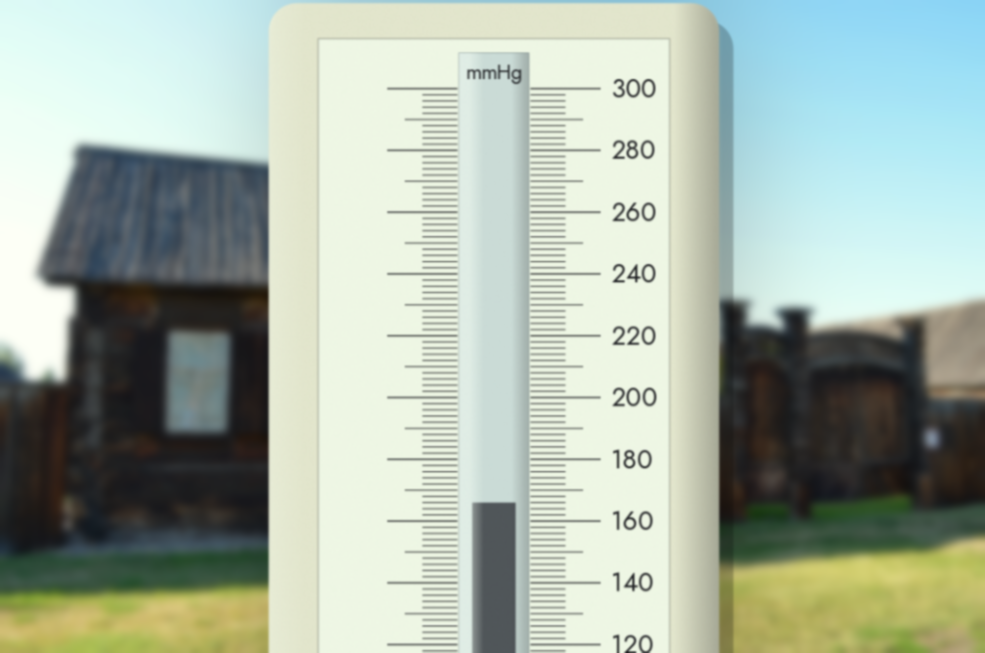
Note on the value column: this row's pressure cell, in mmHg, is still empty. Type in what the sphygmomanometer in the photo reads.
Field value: 166 mmHg
